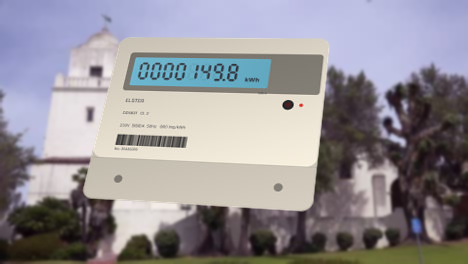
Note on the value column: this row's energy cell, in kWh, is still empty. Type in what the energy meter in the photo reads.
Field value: 149.8 kWh
